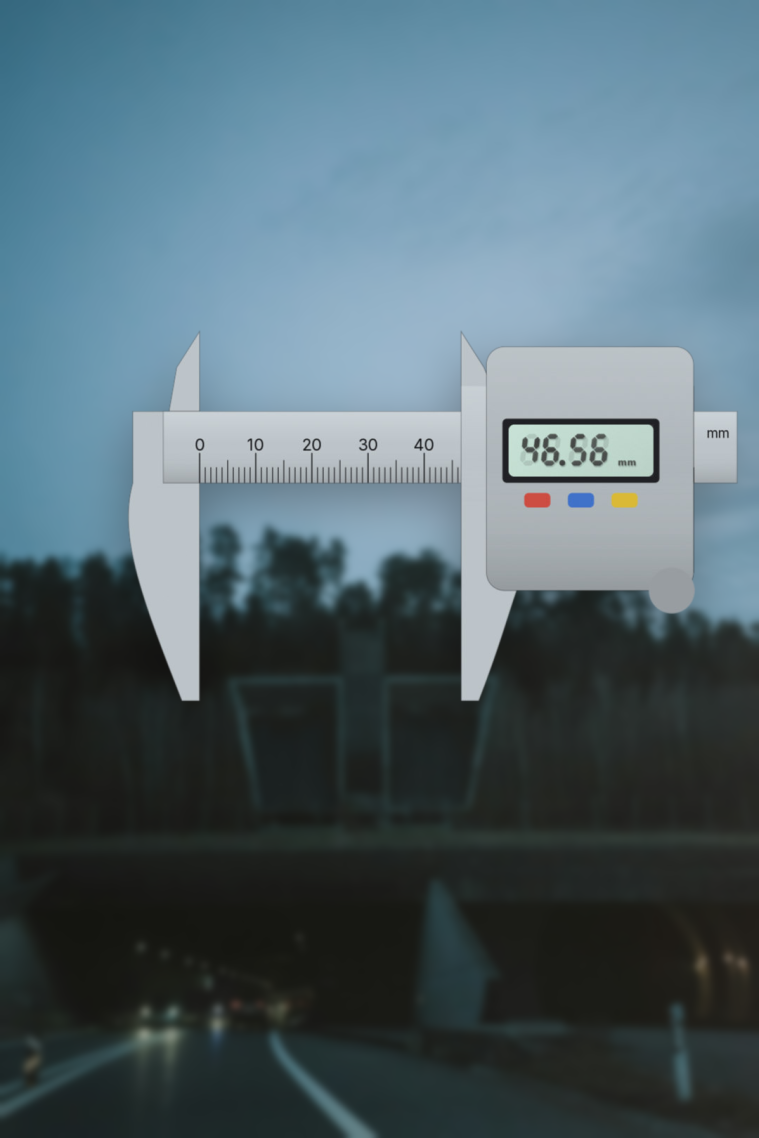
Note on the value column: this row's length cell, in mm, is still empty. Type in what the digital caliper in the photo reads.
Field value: 46.56 mm
